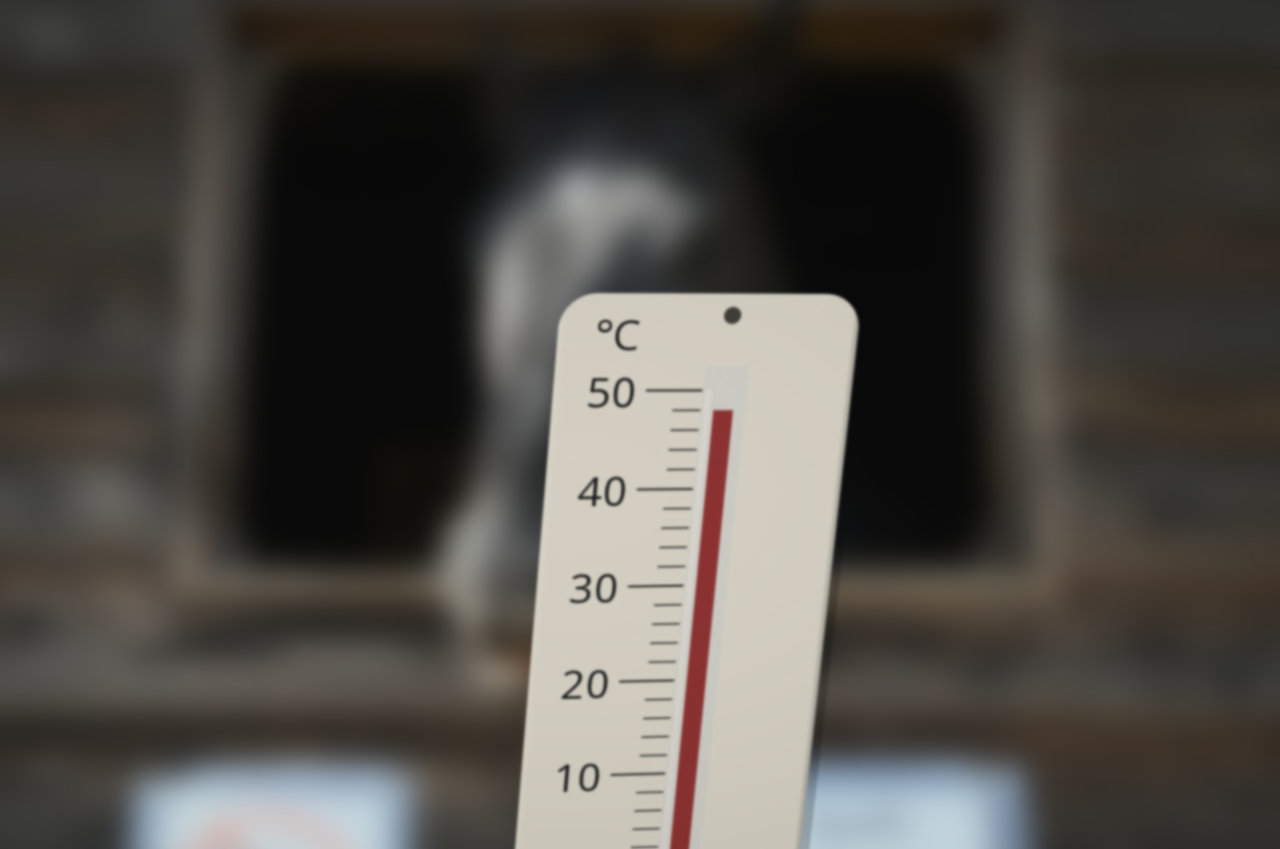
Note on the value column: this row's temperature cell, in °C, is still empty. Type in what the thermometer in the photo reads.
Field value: 48 °C
